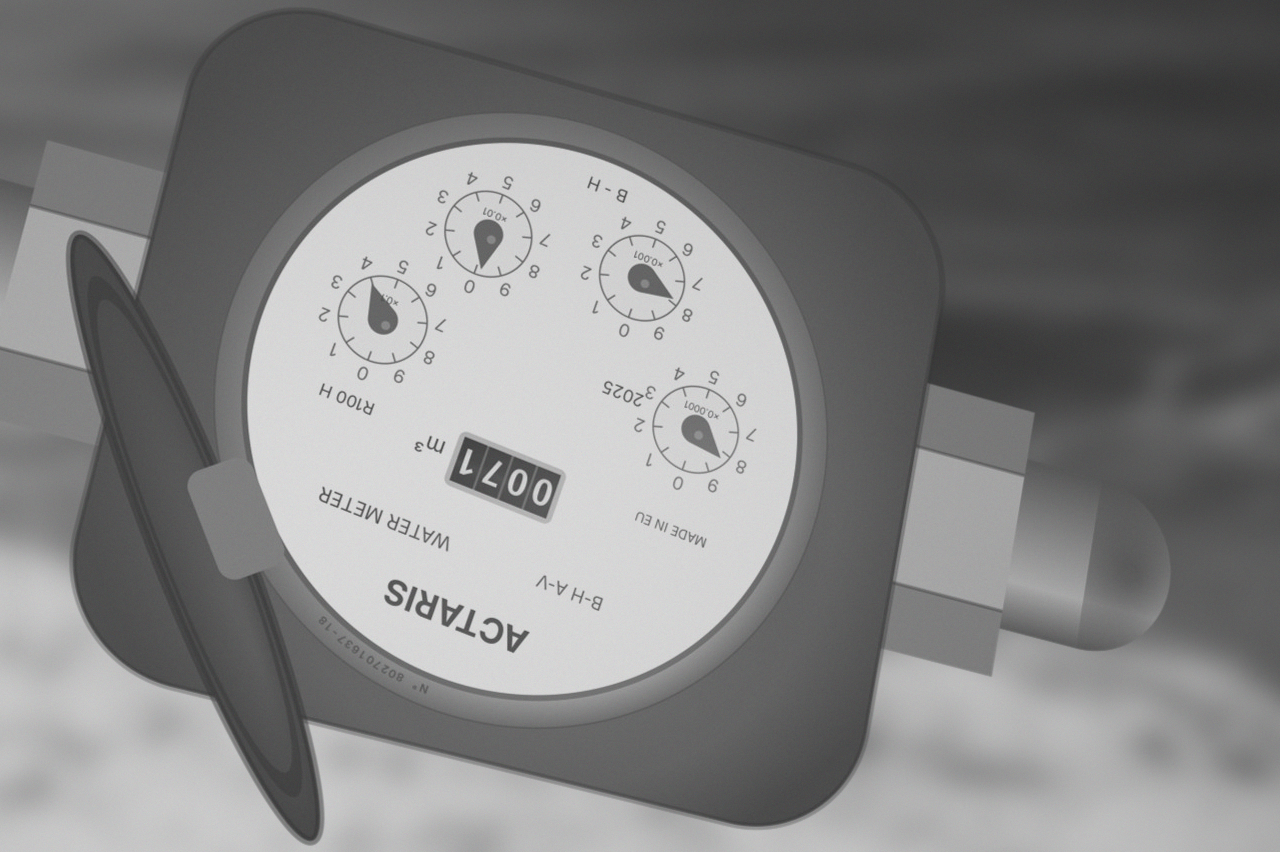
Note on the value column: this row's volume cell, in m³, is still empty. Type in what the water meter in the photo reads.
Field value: 71.3978 m³
